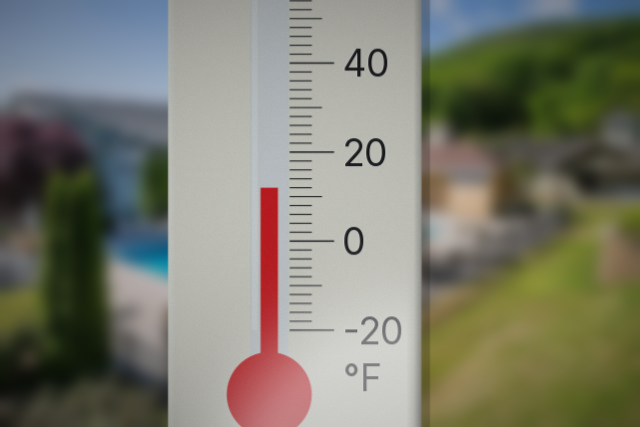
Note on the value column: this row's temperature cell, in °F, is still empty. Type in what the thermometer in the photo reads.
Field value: 12 °F
